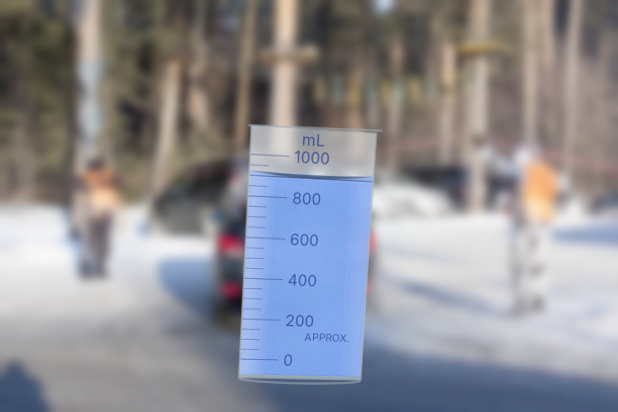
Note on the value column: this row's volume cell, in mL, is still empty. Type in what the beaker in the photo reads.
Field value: 900 mL
